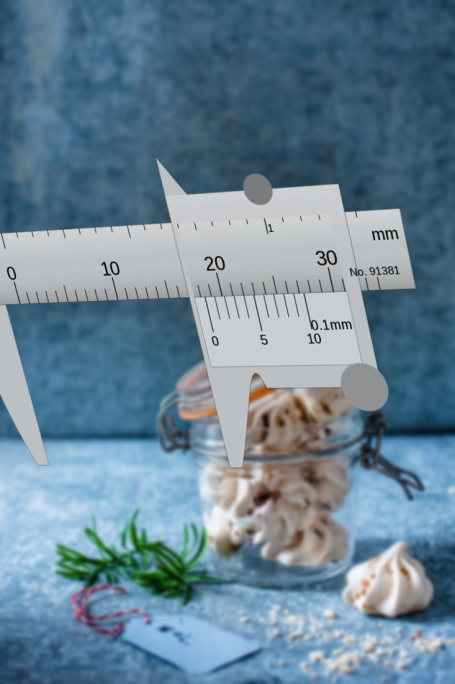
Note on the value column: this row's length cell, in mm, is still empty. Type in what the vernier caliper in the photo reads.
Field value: 18.4 mm
